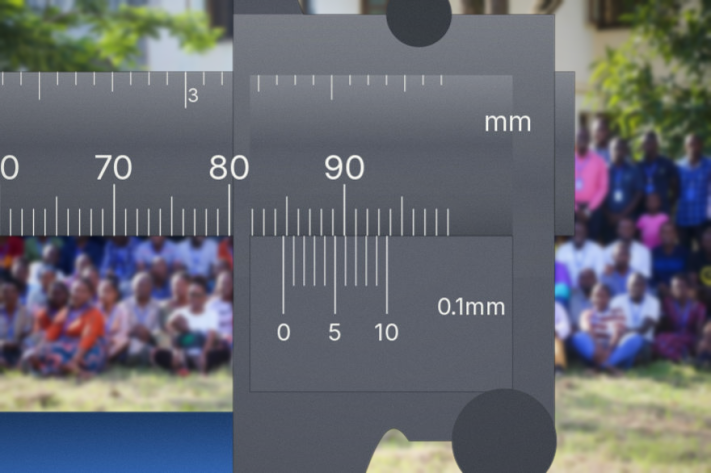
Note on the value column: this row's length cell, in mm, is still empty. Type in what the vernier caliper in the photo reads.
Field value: 84.7 mm
